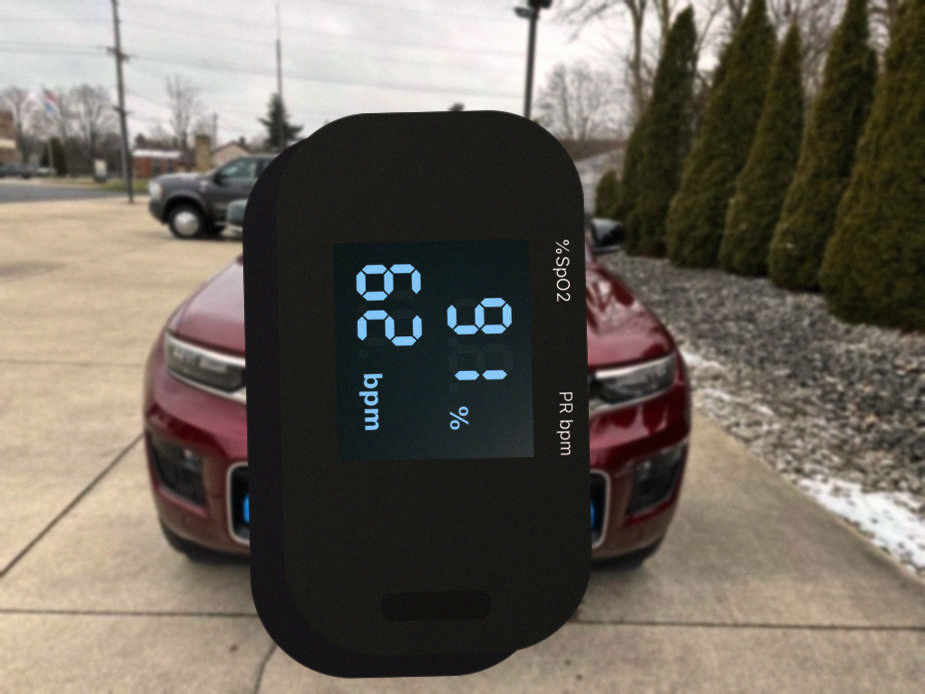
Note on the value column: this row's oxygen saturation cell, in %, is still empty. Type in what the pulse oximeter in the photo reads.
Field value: 91 %
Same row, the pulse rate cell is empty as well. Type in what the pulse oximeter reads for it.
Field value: 62 bpm
